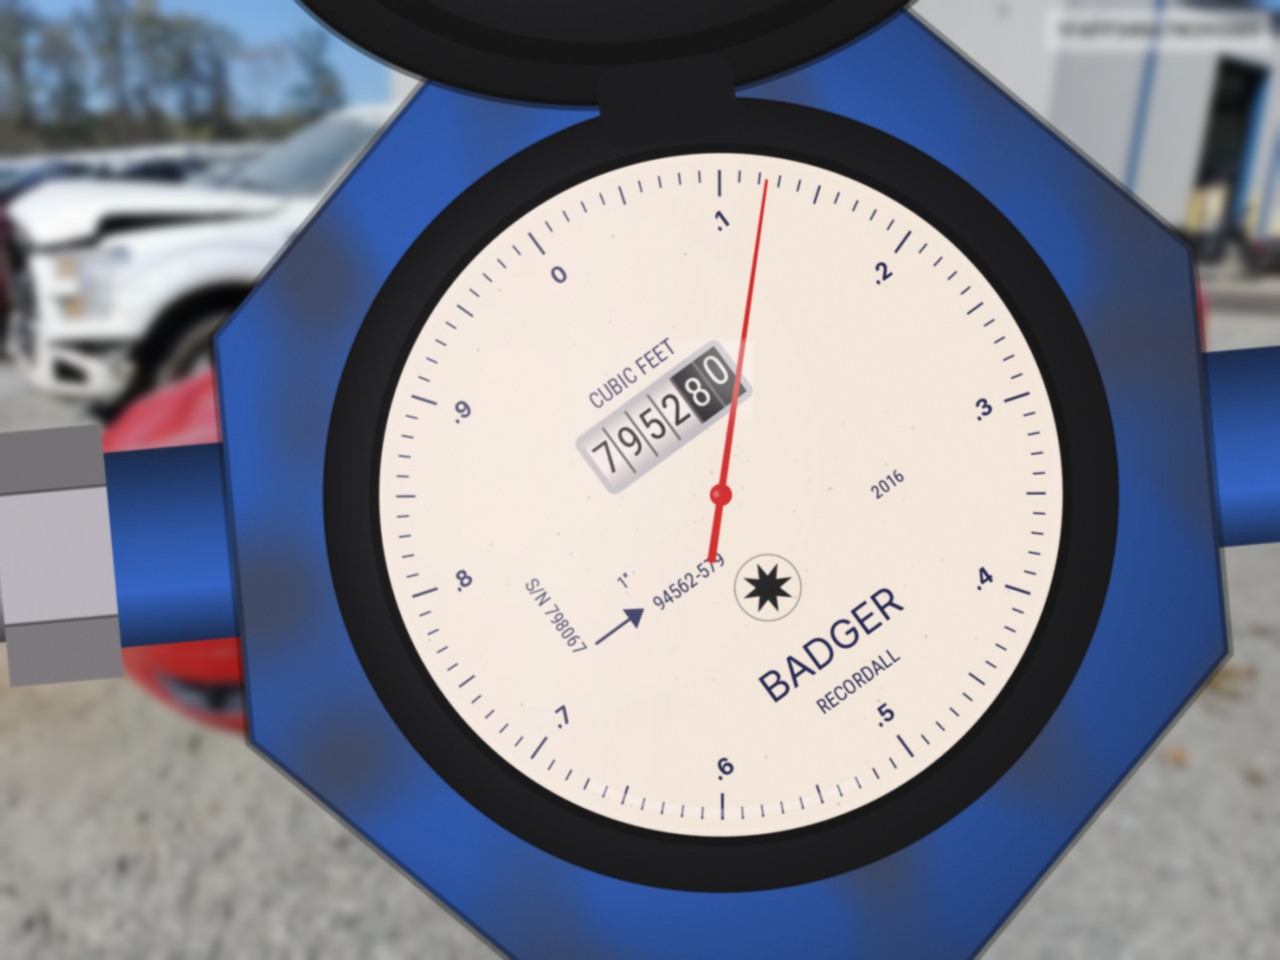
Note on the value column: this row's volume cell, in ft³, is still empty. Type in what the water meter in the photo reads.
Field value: 795280.12 ft³
